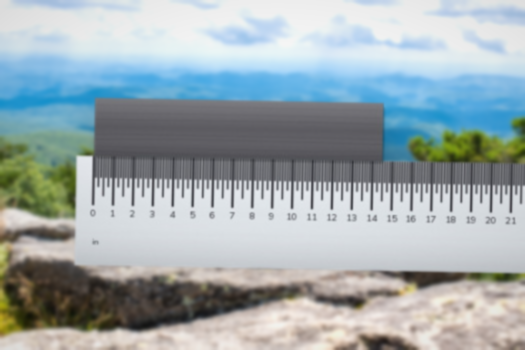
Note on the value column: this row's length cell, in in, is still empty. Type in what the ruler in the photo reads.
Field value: 14.5 in
